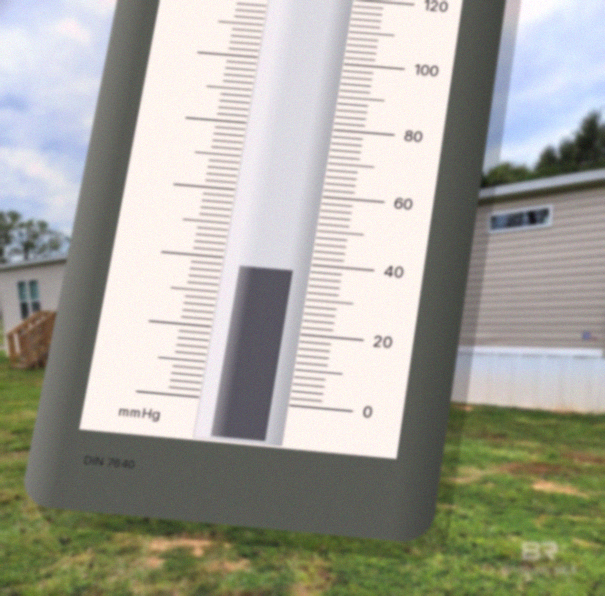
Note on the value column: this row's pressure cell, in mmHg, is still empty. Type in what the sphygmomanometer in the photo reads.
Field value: 38 mmHg
